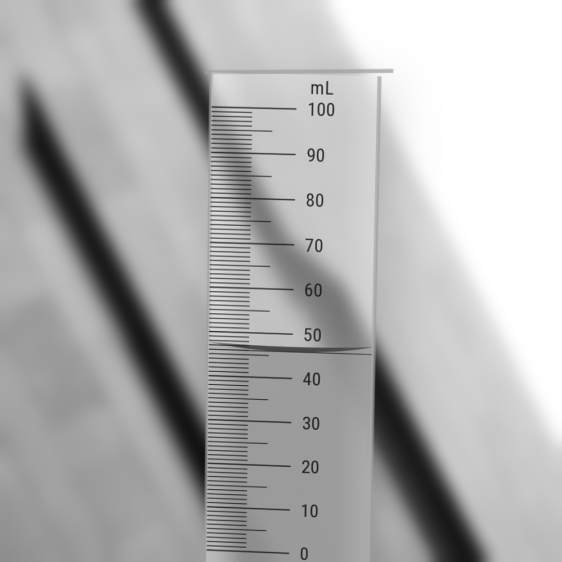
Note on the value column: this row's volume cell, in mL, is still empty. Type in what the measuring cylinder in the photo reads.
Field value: 46 mL
